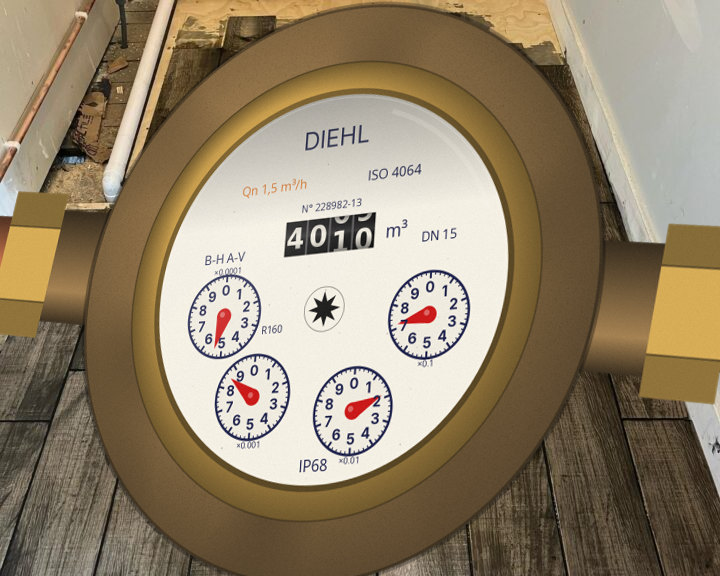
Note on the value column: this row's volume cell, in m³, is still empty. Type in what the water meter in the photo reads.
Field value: 4009.7185 m³
